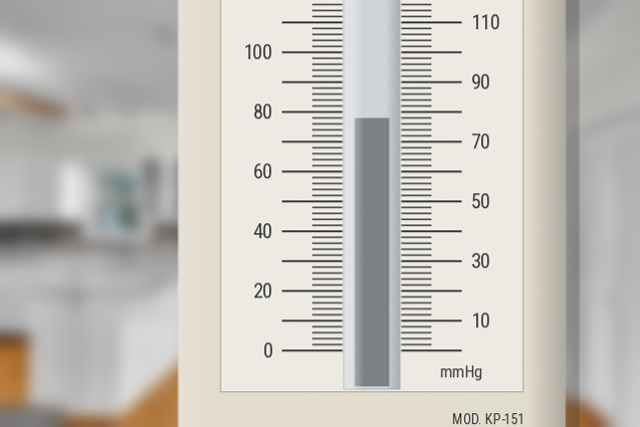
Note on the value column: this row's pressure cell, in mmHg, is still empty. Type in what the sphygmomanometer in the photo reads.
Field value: 78 mmHg
